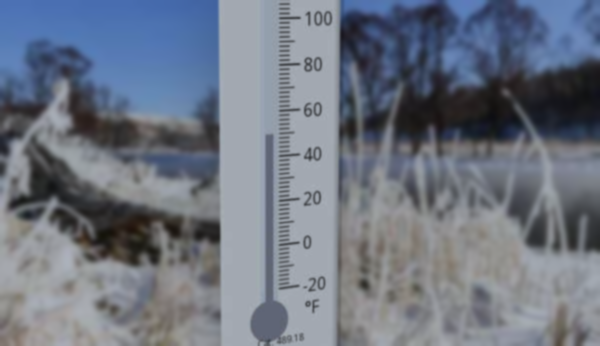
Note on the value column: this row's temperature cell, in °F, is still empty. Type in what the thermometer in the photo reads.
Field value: 50 °F
